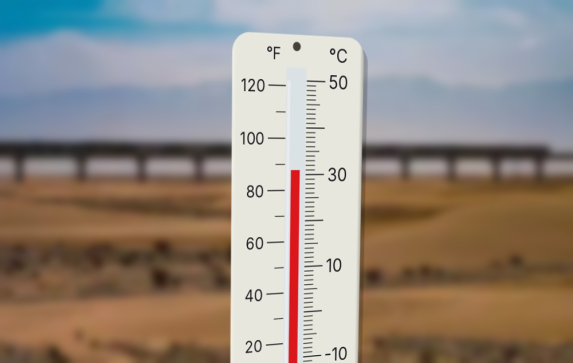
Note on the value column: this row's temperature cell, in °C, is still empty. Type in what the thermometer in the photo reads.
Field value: 31 °C
